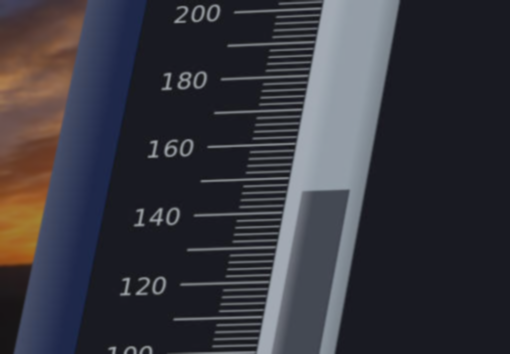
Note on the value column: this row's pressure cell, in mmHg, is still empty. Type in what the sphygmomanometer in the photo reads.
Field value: 146 mmHg
